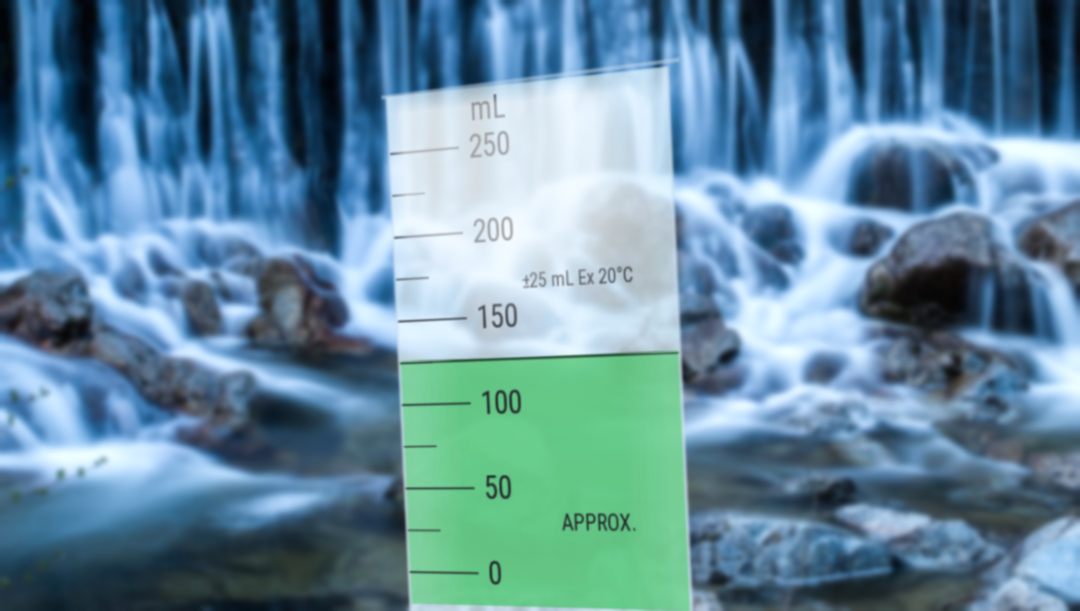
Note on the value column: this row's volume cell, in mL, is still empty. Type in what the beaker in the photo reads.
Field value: 125 mL
